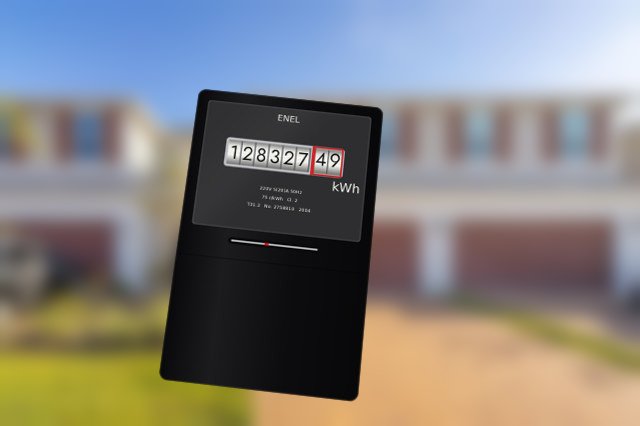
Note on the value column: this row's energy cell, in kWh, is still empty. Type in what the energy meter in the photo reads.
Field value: 128327.49 kWh
